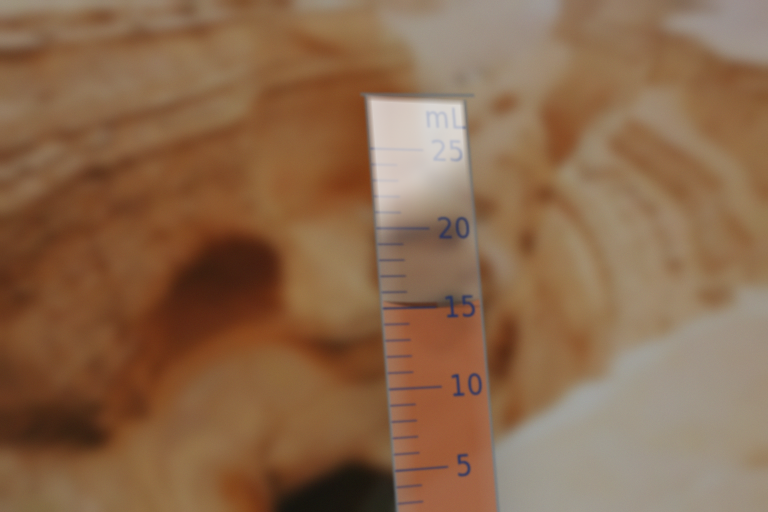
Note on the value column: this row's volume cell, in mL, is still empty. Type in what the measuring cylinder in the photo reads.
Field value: 15 mL
